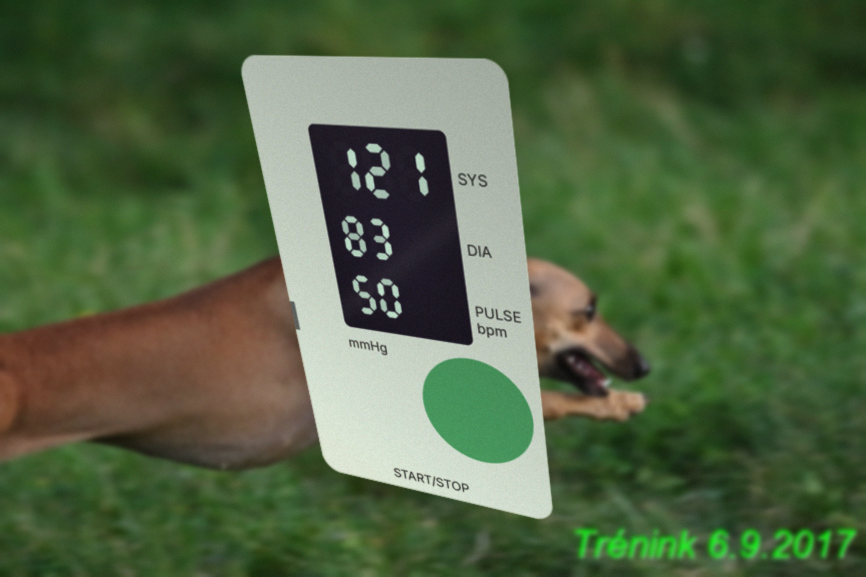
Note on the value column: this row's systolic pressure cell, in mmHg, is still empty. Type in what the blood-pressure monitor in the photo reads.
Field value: 121 mmHg
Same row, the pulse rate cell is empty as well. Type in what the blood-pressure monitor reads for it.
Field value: 50 bpm
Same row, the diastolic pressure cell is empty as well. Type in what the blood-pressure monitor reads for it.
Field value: 83 mmHg
